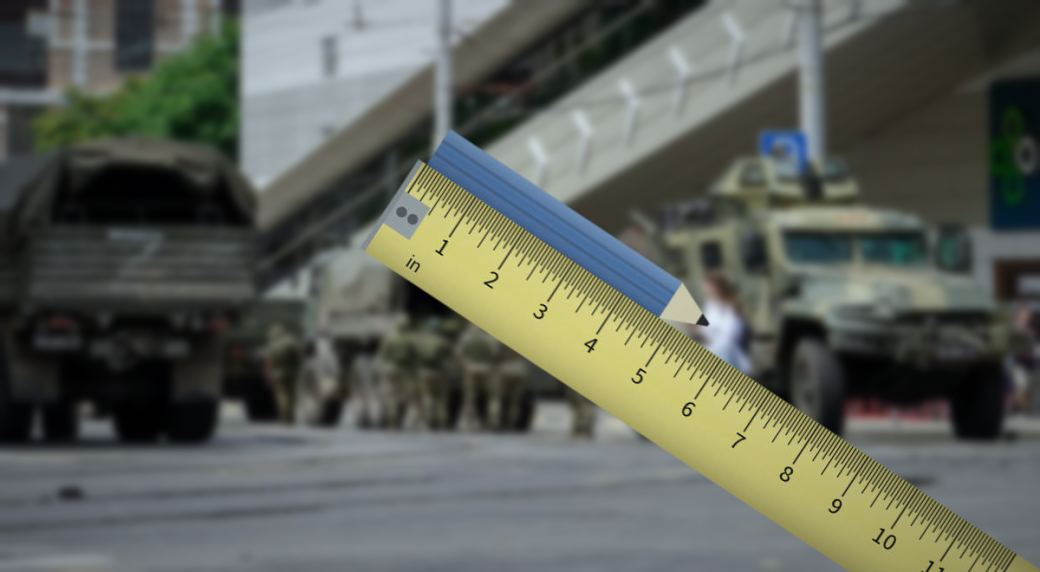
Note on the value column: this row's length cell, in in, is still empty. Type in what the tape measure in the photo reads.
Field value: 5.5 in
